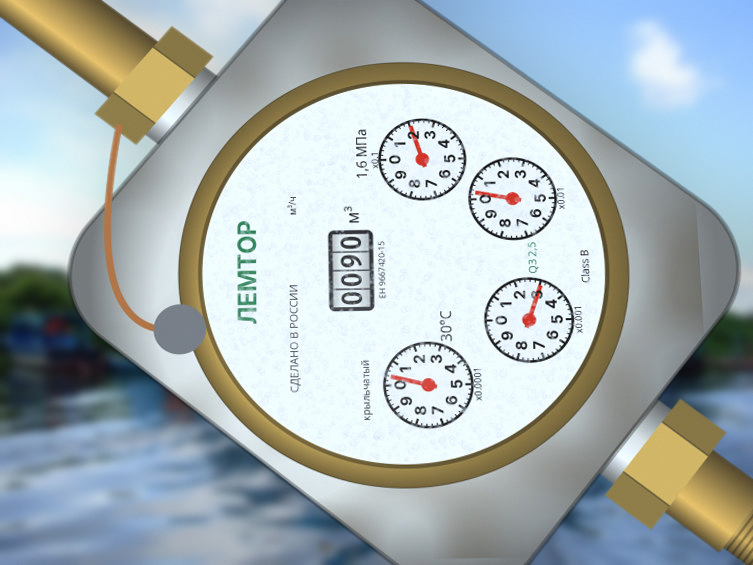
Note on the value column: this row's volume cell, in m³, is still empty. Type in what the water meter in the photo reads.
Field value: 90.2030 m³
